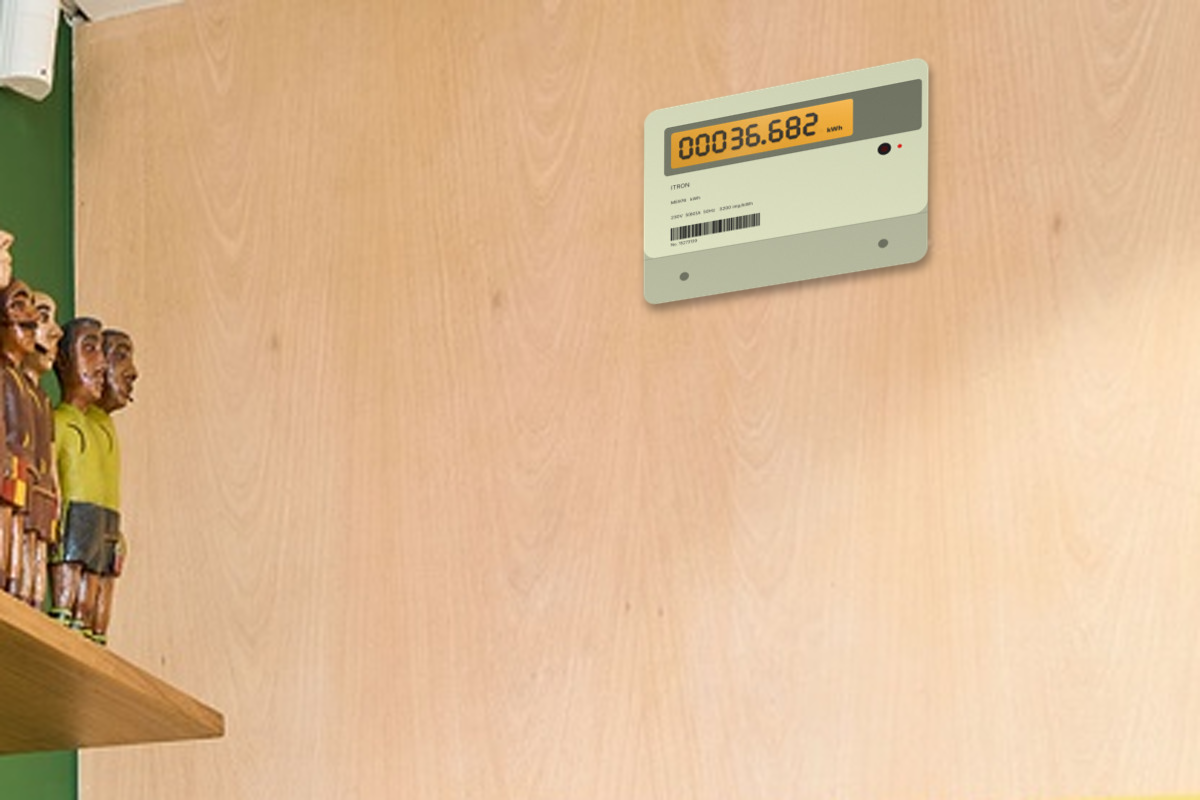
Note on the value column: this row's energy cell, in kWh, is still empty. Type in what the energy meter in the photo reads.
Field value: 36.682 kWh
